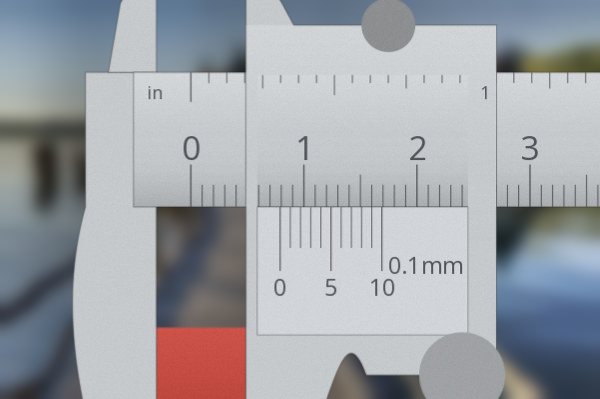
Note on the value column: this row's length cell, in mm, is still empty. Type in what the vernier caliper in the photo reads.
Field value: 7.9 mm
